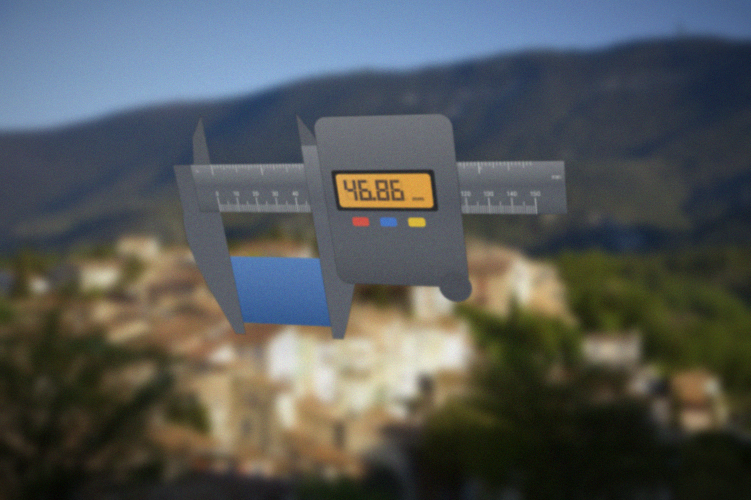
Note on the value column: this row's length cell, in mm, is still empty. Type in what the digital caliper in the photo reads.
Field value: 46.86 mm
